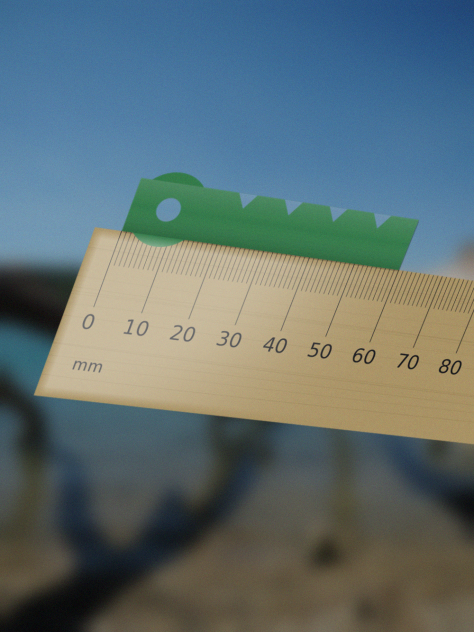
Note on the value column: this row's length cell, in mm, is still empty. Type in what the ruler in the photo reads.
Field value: 60 mm
